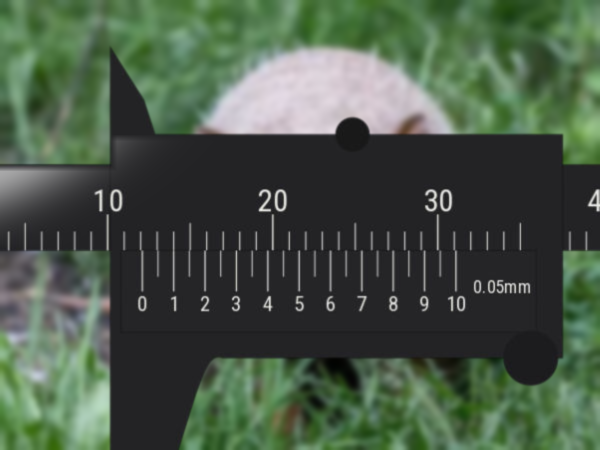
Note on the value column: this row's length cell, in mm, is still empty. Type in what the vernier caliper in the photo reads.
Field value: 12.1 mm
